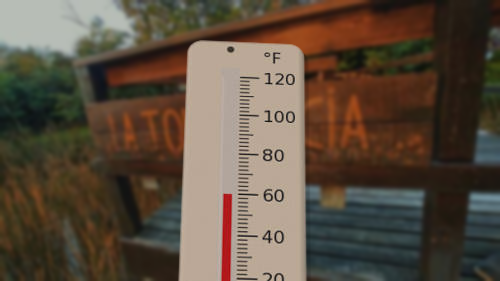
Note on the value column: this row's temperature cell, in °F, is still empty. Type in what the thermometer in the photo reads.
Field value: 60 °F
